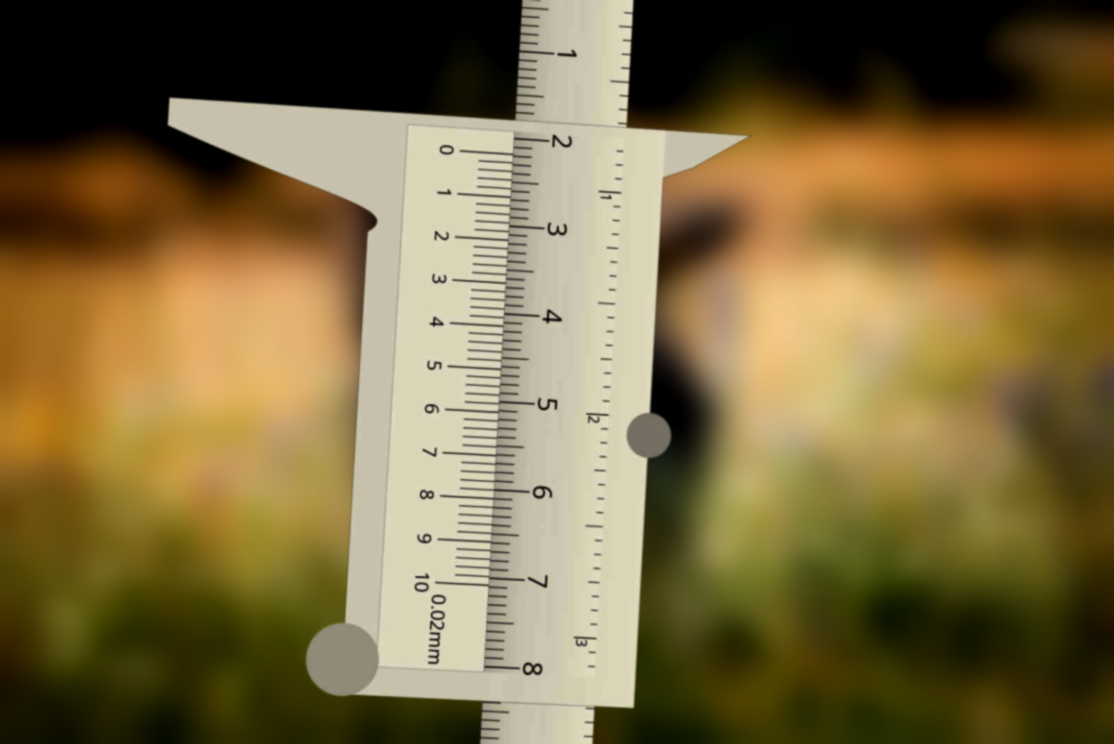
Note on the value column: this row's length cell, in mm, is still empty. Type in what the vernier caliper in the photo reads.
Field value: 21.8 mm
